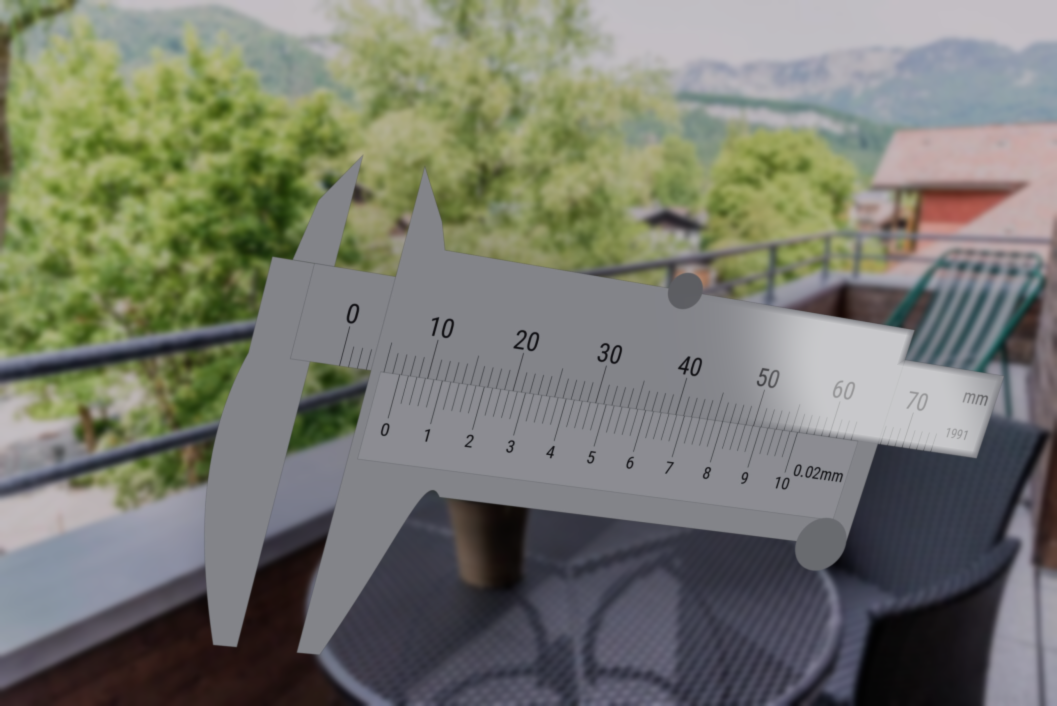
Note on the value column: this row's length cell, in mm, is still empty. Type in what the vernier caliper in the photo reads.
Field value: 6.8 mm
